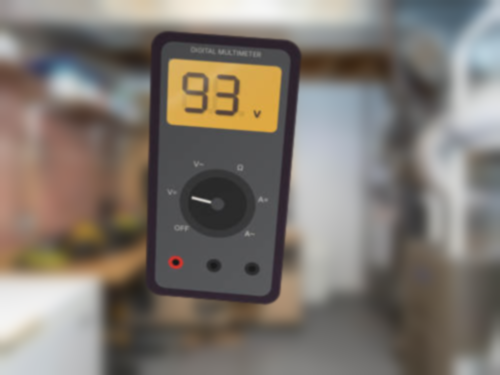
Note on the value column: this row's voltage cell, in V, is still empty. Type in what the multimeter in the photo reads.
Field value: 93 V
